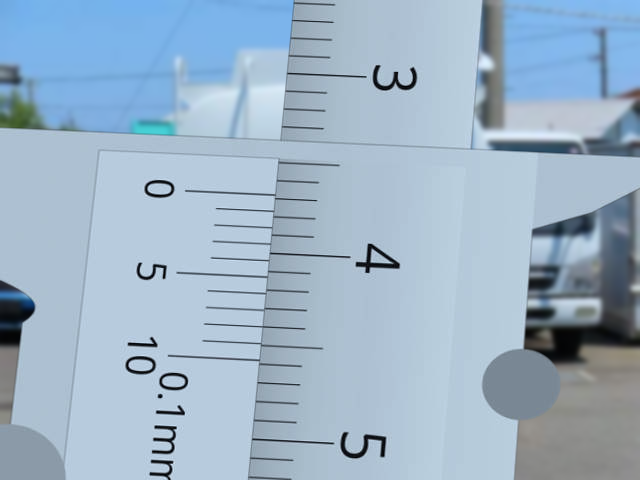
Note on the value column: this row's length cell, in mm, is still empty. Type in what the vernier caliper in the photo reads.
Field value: 36.8 mm
